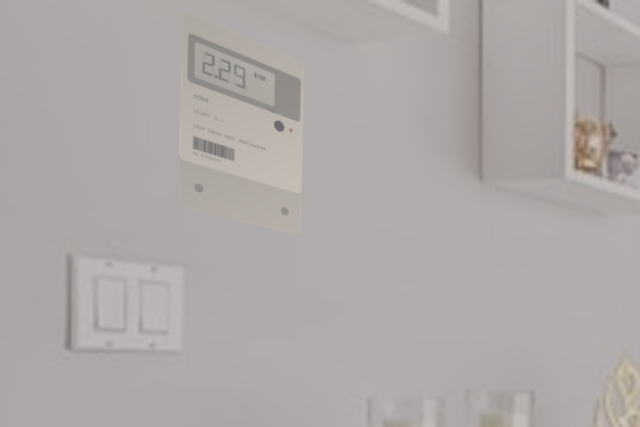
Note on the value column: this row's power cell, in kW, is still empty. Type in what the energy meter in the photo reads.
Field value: 2.29 kW
